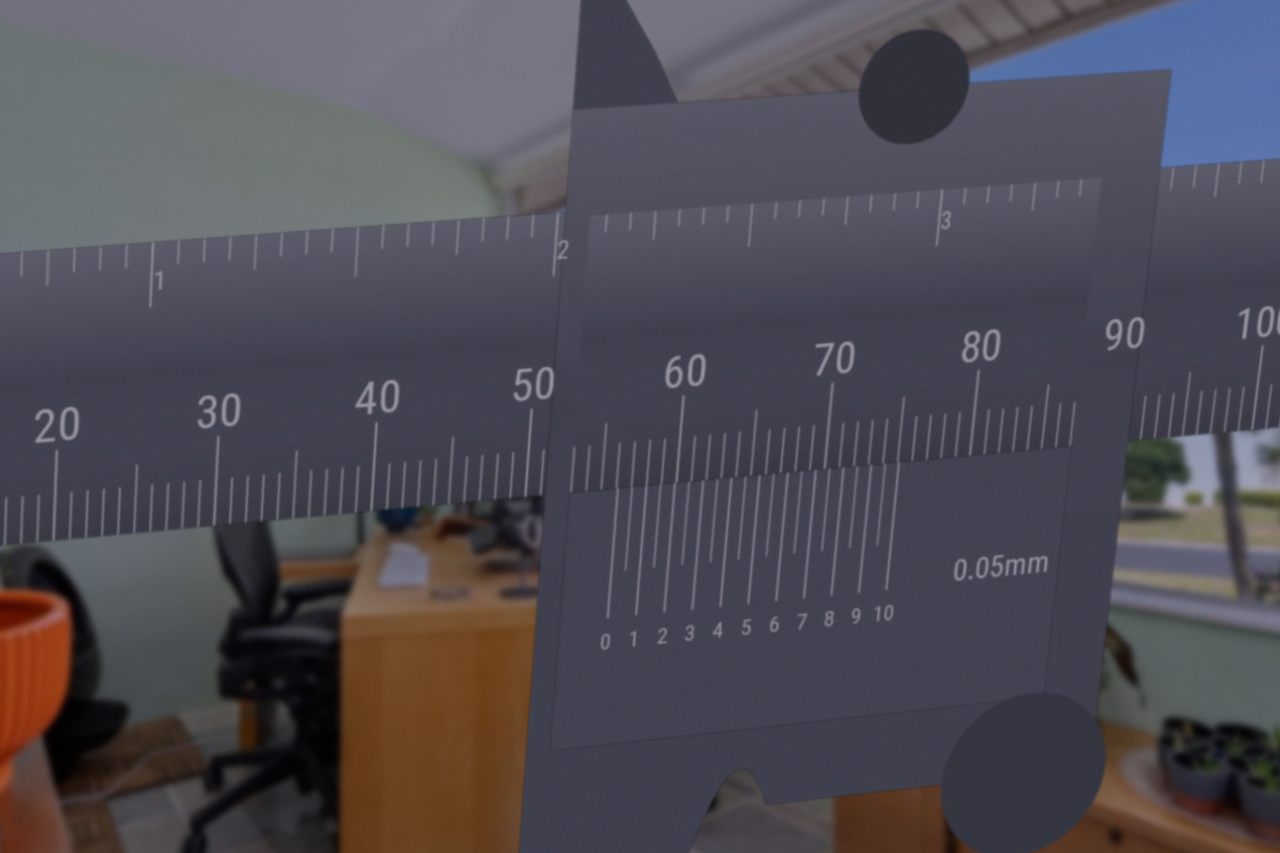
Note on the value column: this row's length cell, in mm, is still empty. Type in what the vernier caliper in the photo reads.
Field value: 56.1 mm
